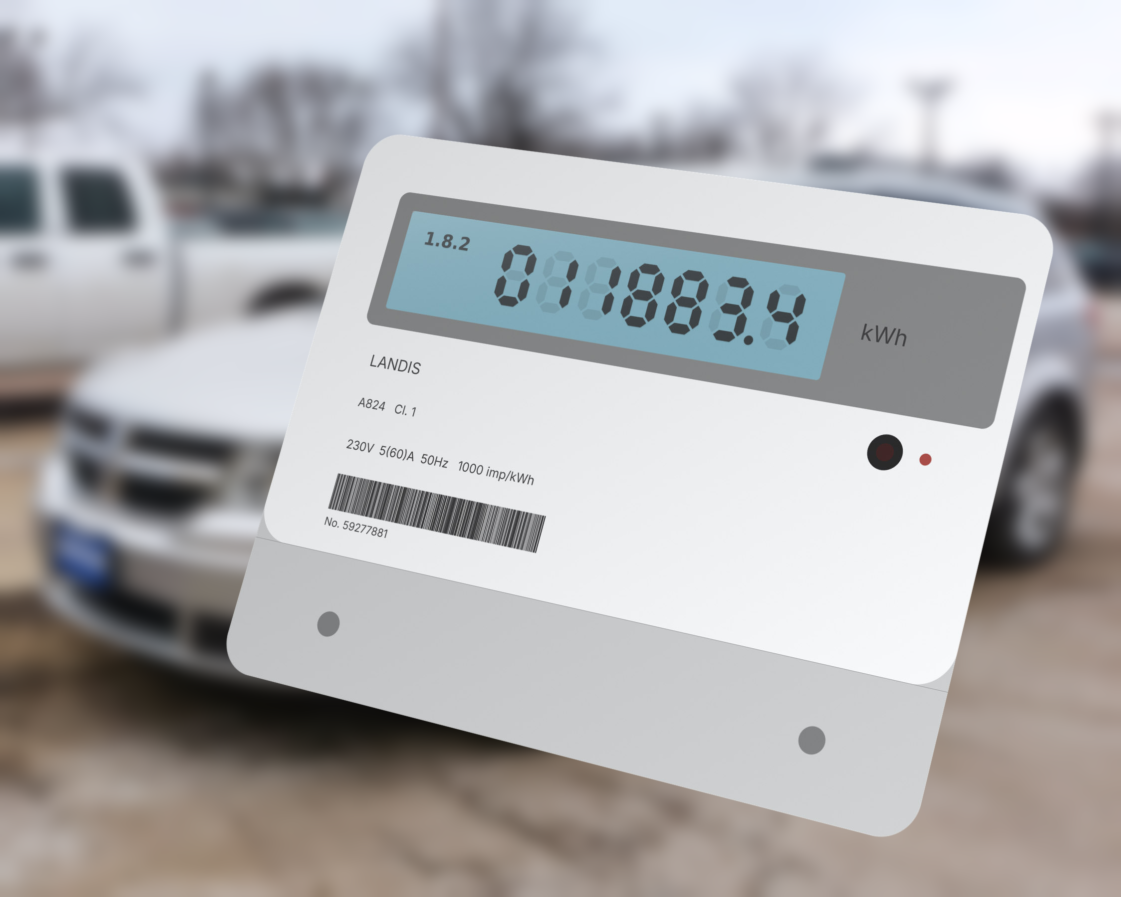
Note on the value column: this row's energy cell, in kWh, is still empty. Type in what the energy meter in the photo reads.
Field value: 11883.4 kWh
